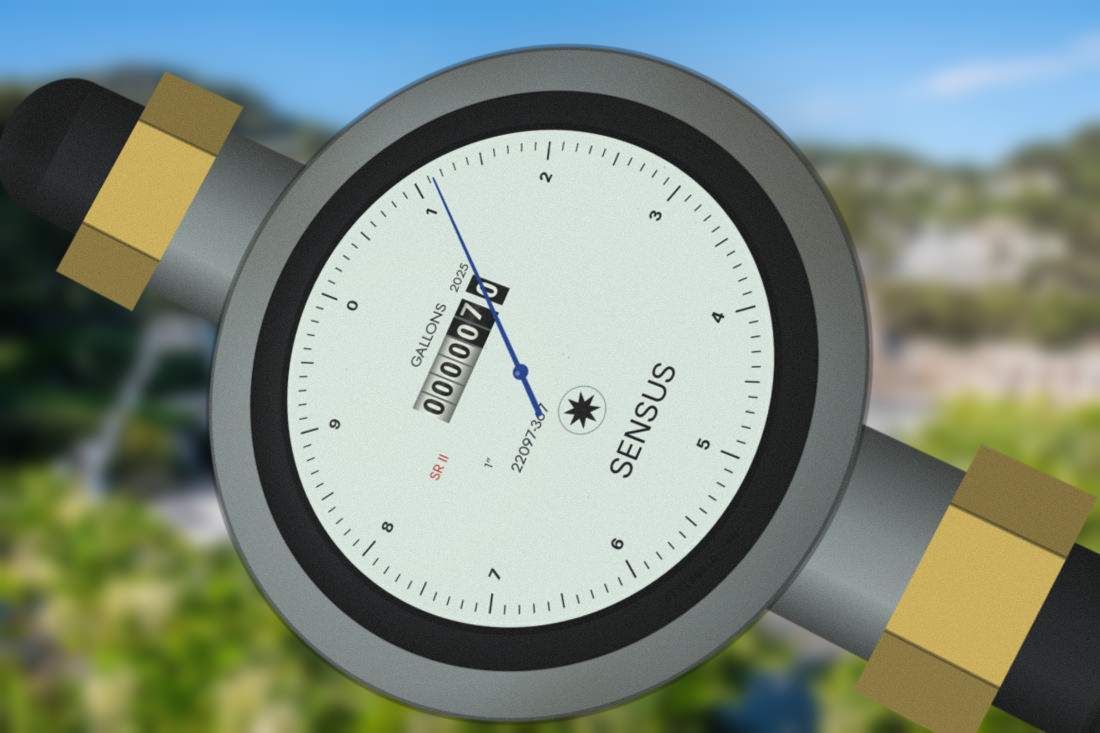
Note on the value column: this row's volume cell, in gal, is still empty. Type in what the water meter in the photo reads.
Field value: 71.1 gal
